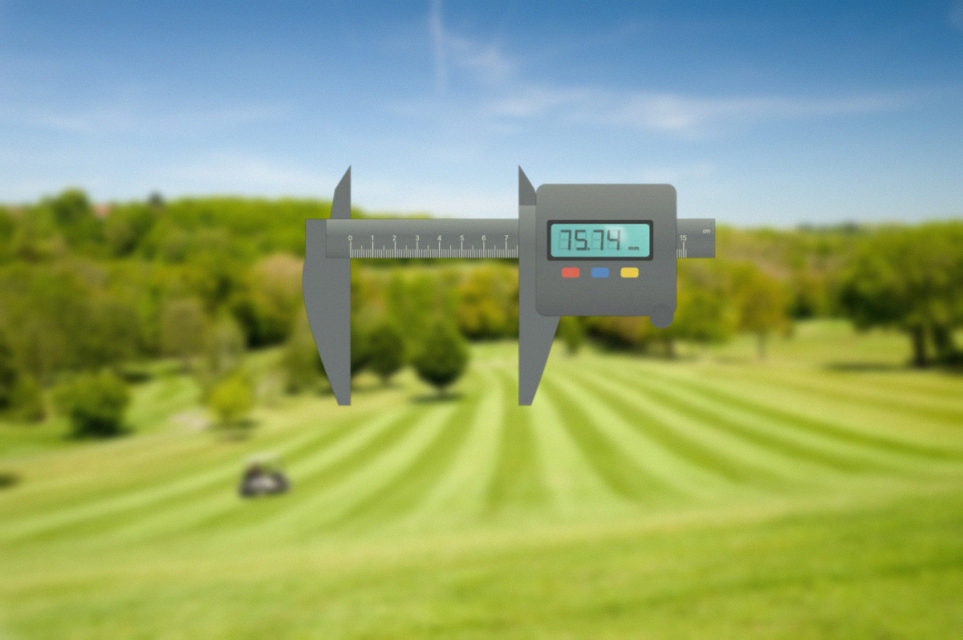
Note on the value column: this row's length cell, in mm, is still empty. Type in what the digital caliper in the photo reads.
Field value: 75.74 mm
